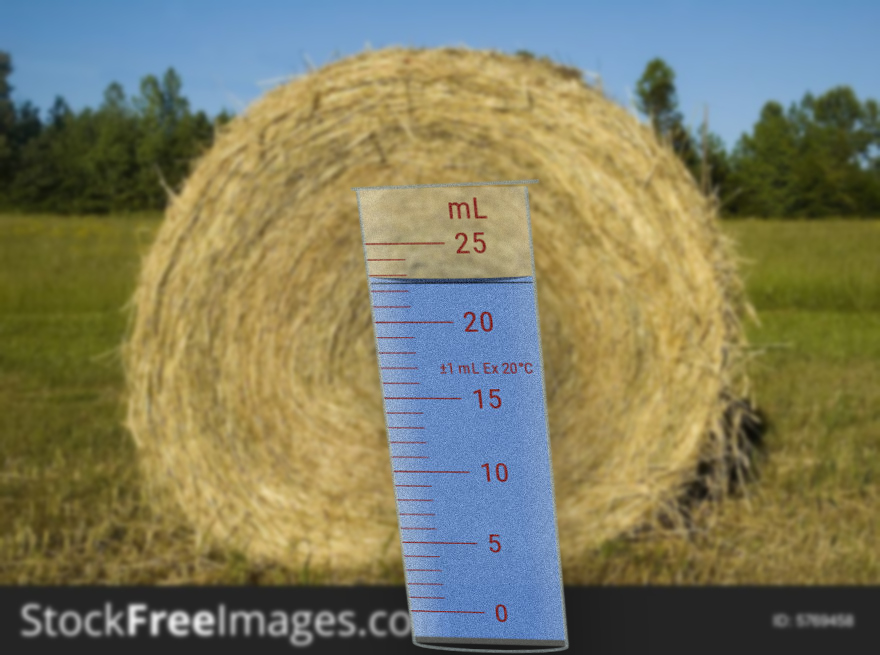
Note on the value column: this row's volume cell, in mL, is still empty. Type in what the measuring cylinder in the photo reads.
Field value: 22.5 mL
